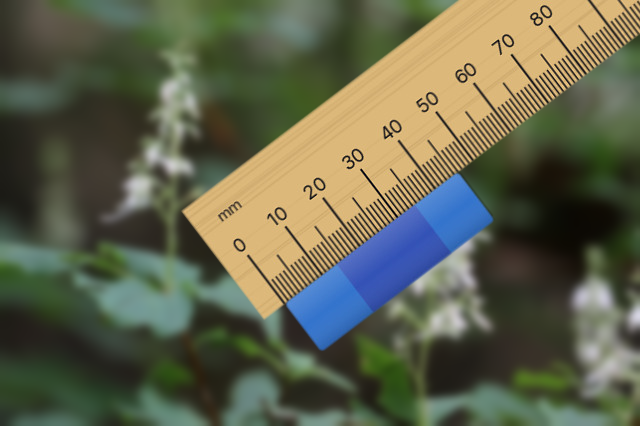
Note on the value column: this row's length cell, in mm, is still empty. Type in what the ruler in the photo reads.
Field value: 46 mm
